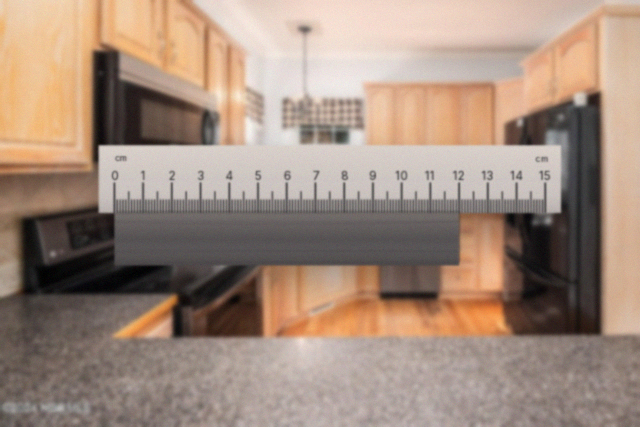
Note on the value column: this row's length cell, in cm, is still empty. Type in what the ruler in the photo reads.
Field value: 12 cm
